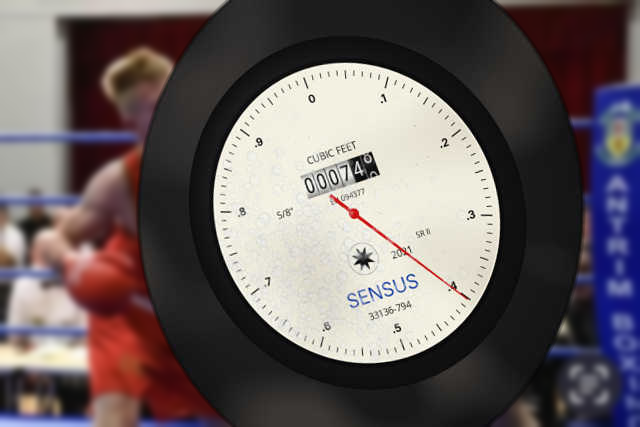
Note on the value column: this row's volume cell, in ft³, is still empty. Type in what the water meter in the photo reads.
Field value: 748.40 ft³
